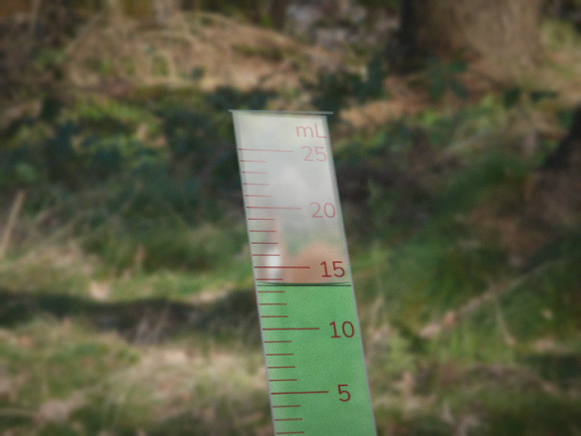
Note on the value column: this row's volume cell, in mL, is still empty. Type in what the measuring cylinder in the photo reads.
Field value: 13.5 mL
